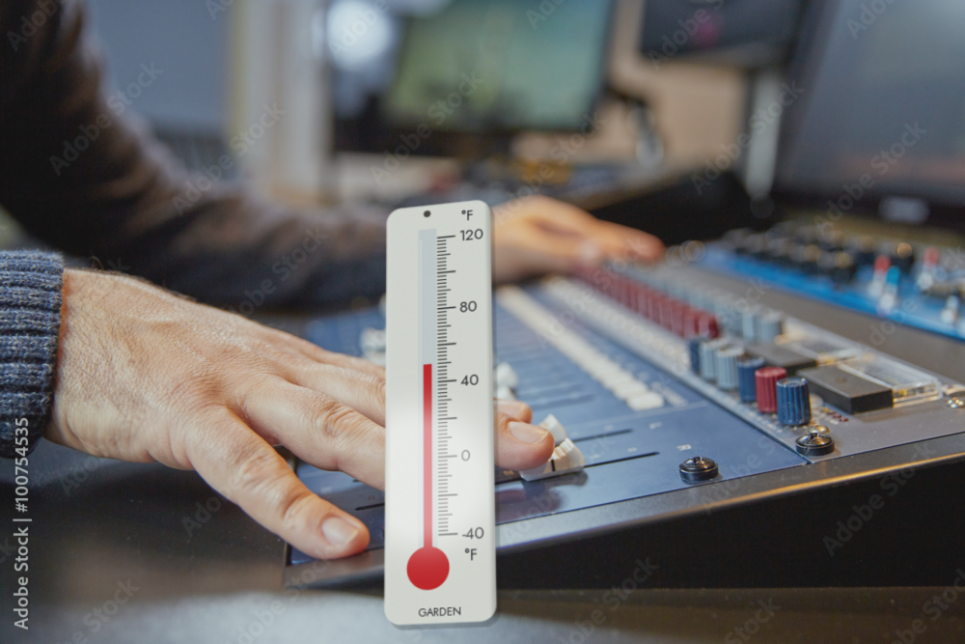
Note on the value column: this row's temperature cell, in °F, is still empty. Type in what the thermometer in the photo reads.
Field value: 50 °F
